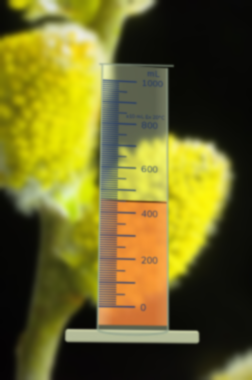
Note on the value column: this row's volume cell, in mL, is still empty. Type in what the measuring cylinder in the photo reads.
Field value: 450 mL
